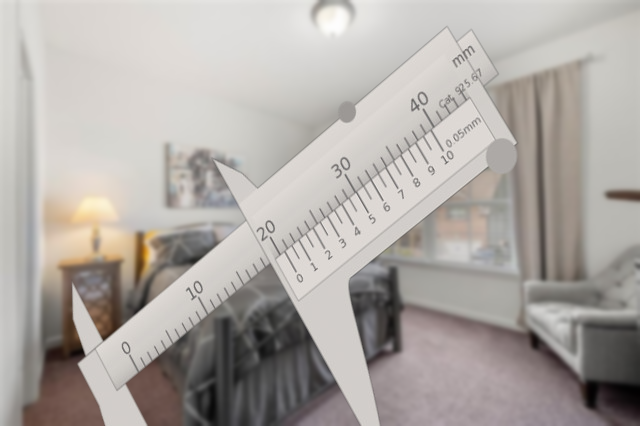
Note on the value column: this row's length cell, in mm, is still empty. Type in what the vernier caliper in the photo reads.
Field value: 20.6 mm
